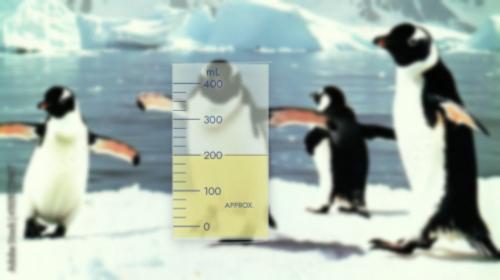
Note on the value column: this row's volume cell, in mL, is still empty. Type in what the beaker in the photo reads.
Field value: 200 mL
